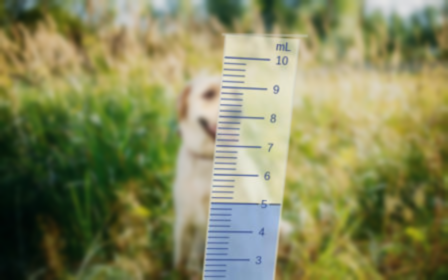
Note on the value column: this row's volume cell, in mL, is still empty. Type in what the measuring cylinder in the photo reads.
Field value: 5 mL
